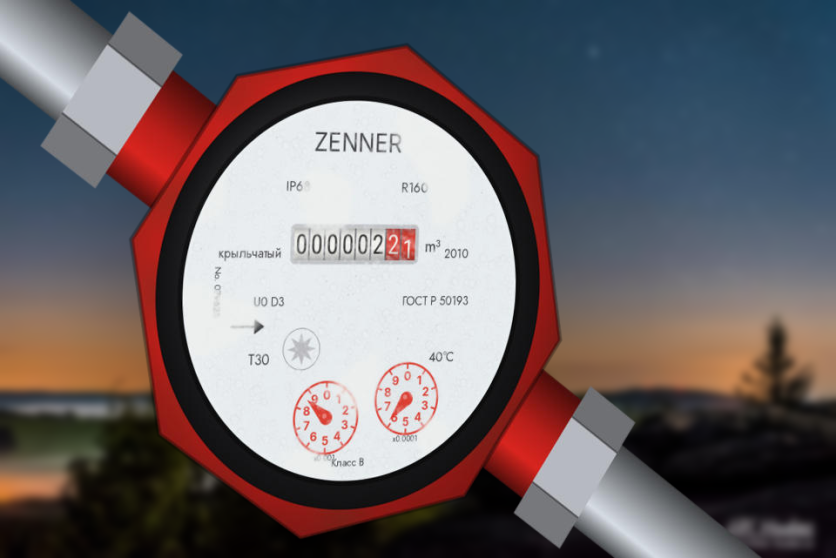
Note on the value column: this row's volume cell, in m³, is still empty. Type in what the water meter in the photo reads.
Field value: 2.2086 m³
